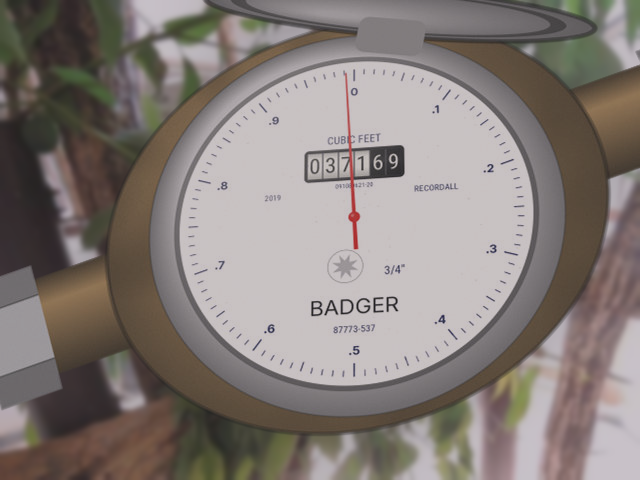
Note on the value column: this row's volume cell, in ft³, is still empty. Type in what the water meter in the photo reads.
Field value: 37168.99 ft³
